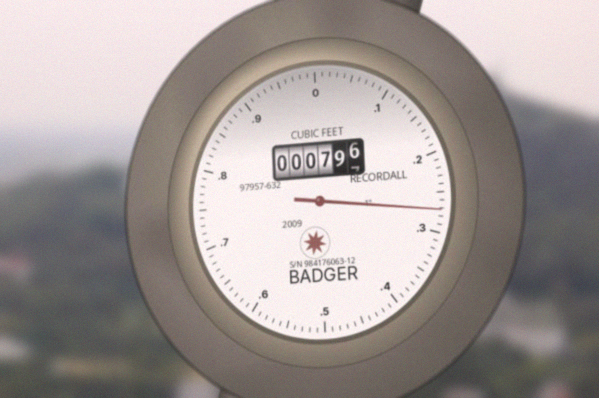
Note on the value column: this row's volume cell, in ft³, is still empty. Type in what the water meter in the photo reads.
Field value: 796.27 ft³
